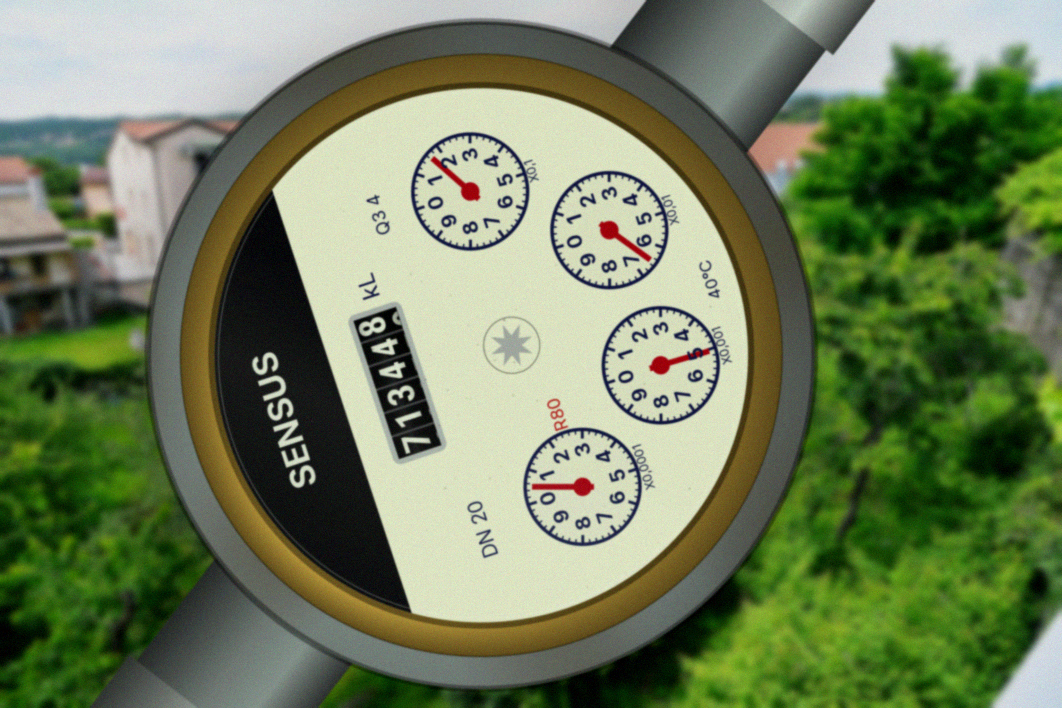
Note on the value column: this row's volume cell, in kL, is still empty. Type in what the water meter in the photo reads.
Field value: 713448.1650 kL
